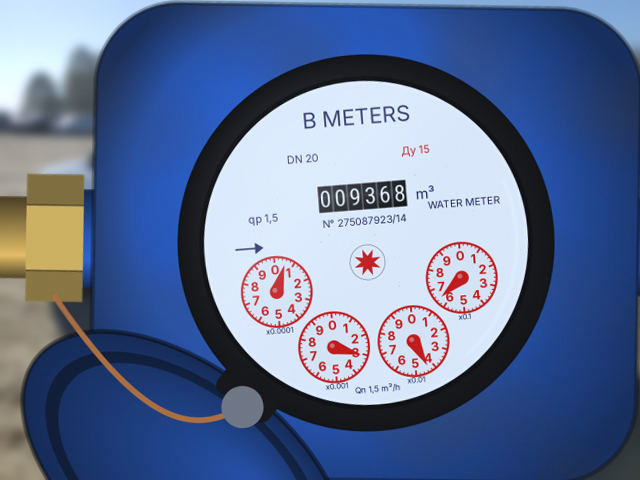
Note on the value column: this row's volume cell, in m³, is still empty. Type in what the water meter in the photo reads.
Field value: 9368.6430 m³
